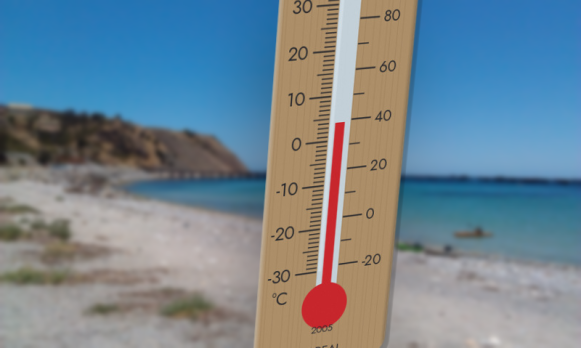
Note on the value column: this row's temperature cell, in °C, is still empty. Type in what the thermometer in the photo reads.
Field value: 4 °C
